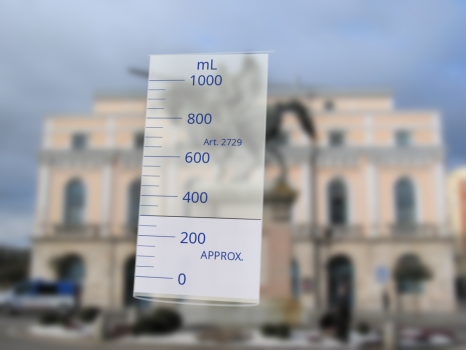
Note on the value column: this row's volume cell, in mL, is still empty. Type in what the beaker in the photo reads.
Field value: 300 mL
